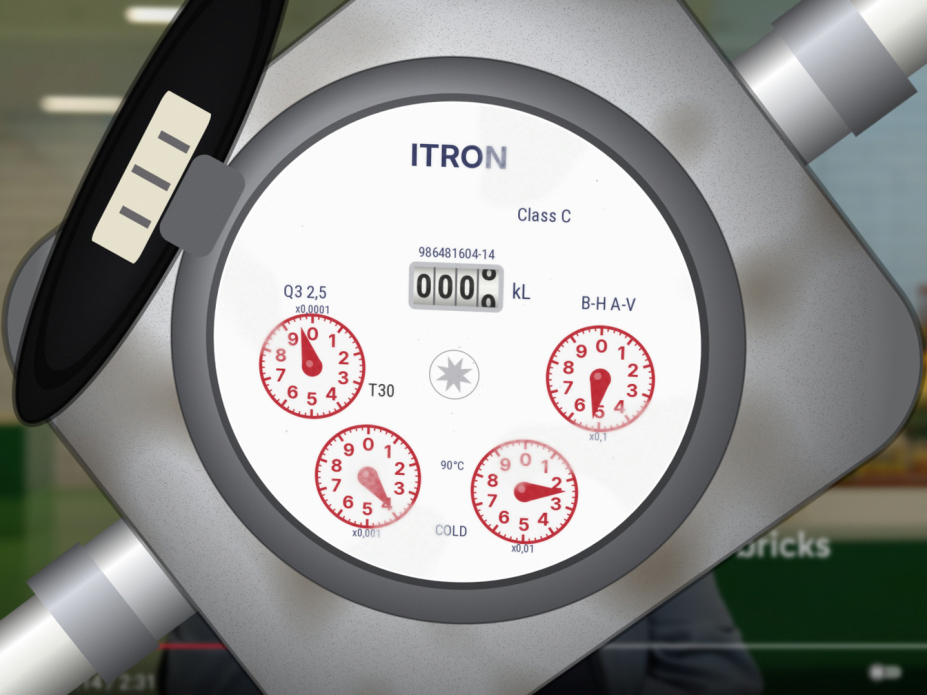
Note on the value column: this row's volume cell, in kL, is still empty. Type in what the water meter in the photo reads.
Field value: 8.5239 kL
